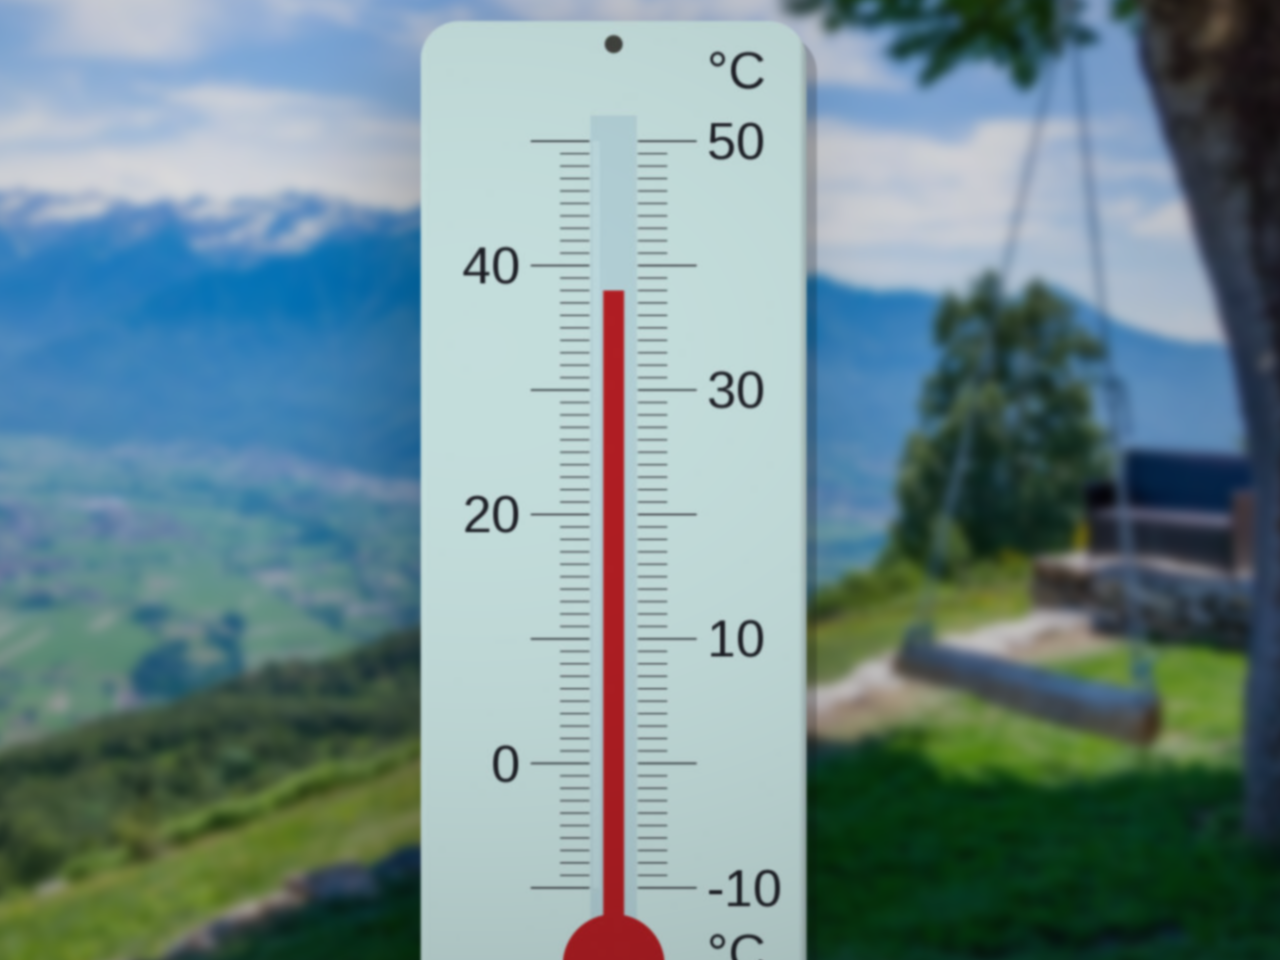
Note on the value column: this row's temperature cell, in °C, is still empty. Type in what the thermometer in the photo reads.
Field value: 38 °C
